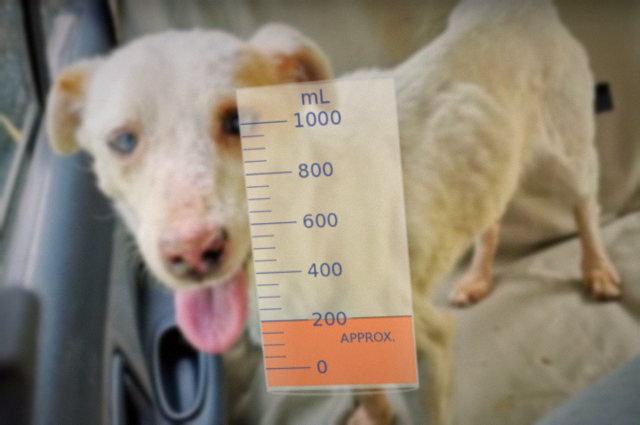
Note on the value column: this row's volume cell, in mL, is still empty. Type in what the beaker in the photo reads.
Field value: 200 mL
